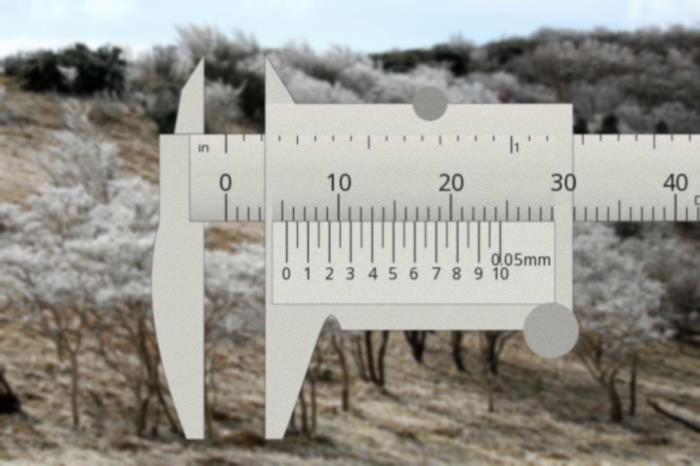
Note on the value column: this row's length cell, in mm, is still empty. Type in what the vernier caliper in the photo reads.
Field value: 5.4 mm
